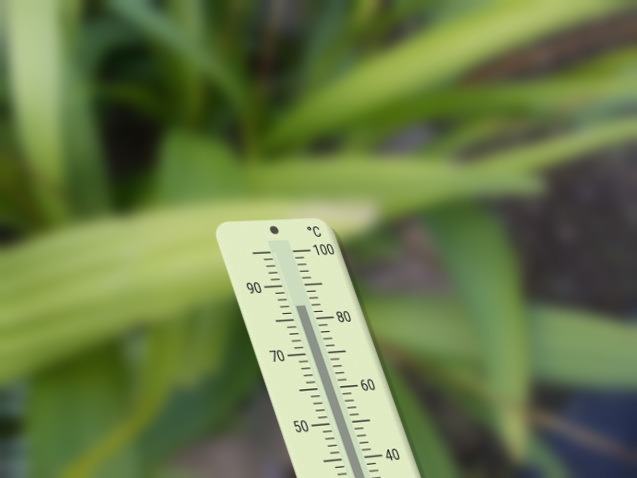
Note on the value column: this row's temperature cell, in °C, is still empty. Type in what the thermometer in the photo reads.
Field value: 84 °C
